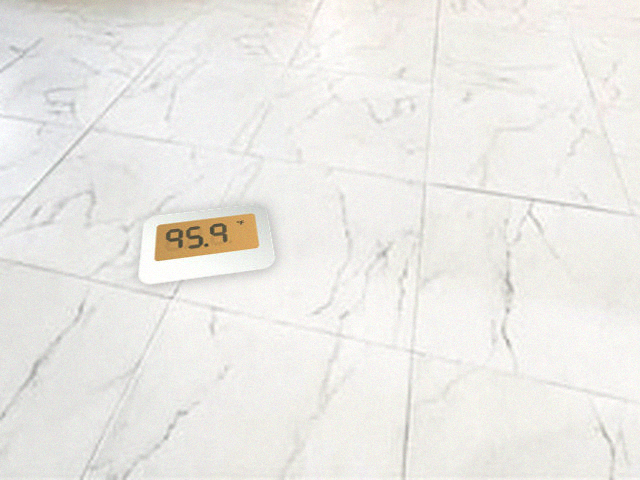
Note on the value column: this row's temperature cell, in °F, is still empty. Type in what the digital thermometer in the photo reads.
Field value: 95.9 °F
